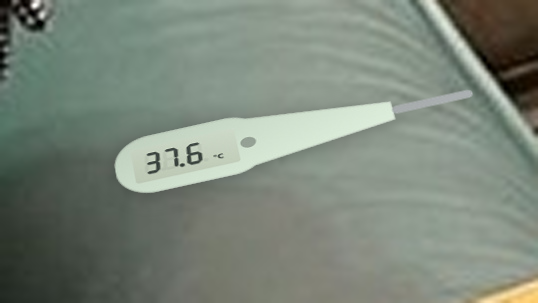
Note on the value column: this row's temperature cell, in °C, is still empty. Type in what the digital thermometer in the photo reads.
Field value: 37.6 °C
